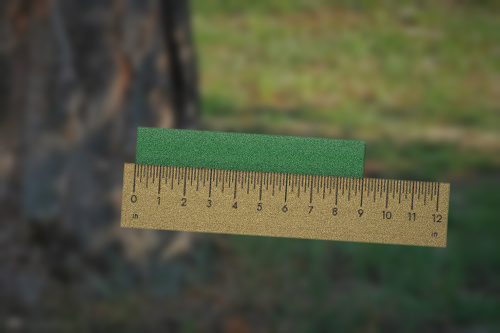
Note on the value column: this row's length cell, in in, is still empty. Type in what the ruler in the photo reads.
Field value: 9 in
